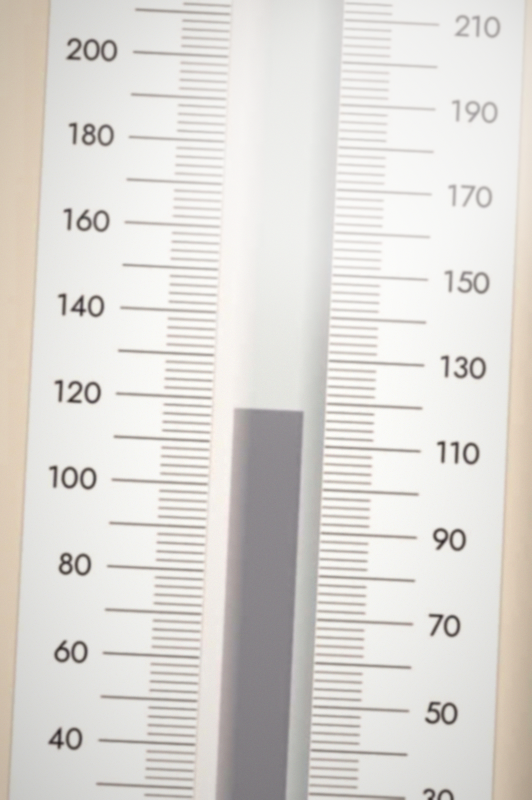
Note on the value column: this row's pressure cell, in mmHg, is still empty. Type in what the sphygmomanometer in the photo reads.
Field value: 118 mmHg
